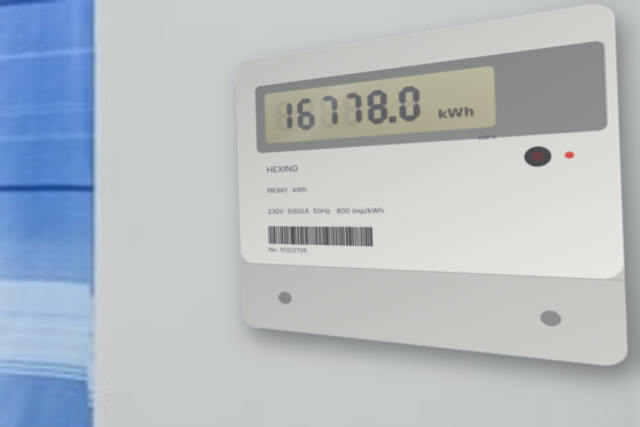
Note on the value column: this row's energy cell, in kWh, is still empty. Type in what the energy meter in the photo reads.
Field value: 16778.0 kWh
